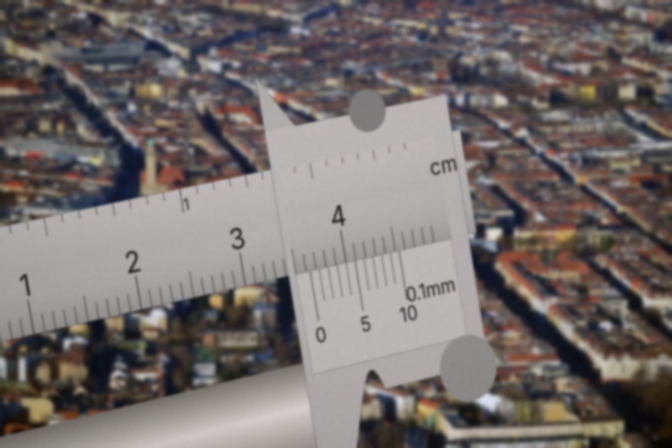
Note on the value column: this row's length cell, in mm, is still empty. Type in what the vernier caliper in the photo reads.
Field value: 36.4 mm
